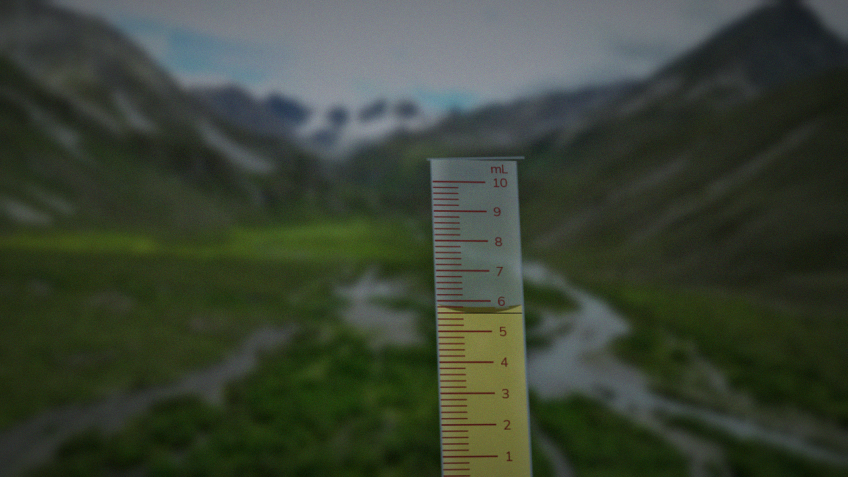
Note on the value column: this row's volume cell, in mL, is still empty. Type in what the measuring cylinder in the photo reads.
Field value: 5.6 mL
